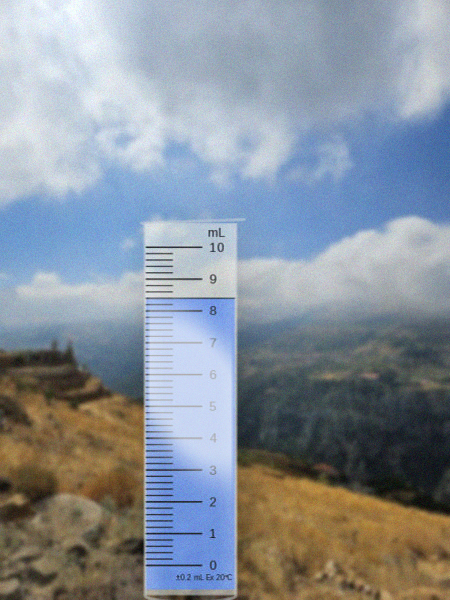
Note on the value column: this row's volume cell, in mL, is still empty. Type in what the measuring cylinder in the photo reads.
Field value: 8.4 mL
